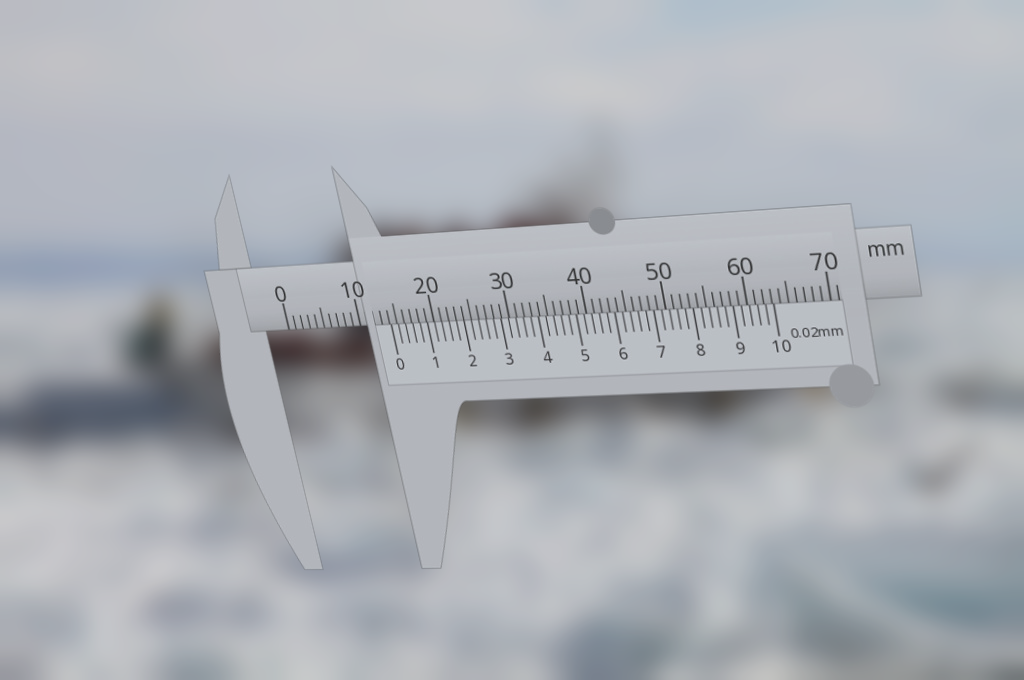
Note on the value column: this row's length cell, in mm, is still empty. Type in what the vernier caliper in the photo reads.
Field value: 14.2 mm
